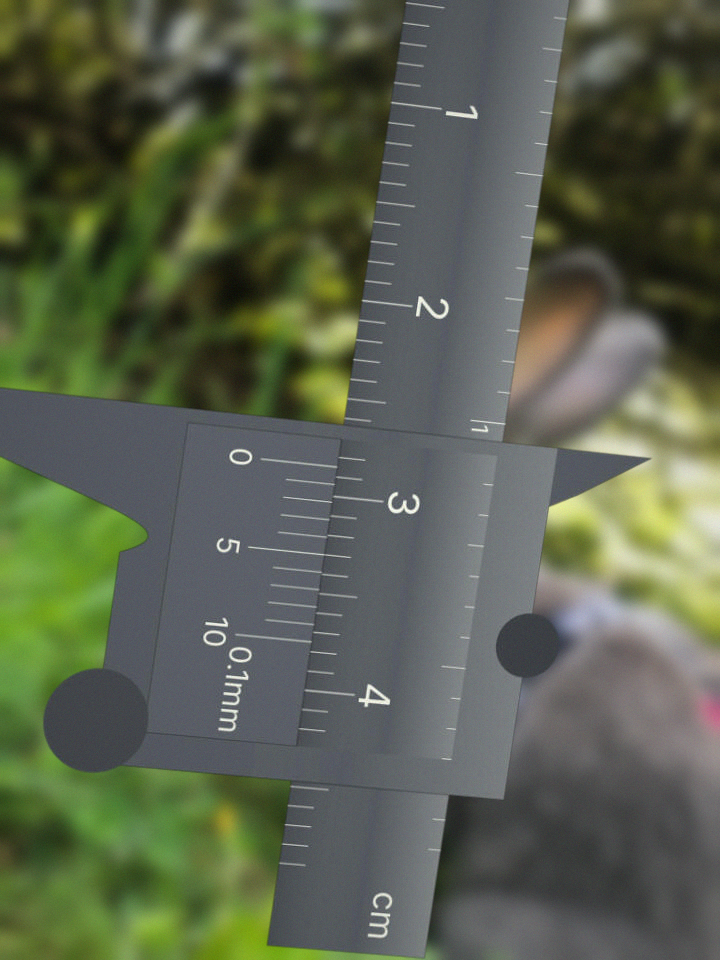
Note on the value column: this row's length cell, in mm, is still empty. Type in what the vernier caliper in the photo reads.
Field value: 28.5 mm
